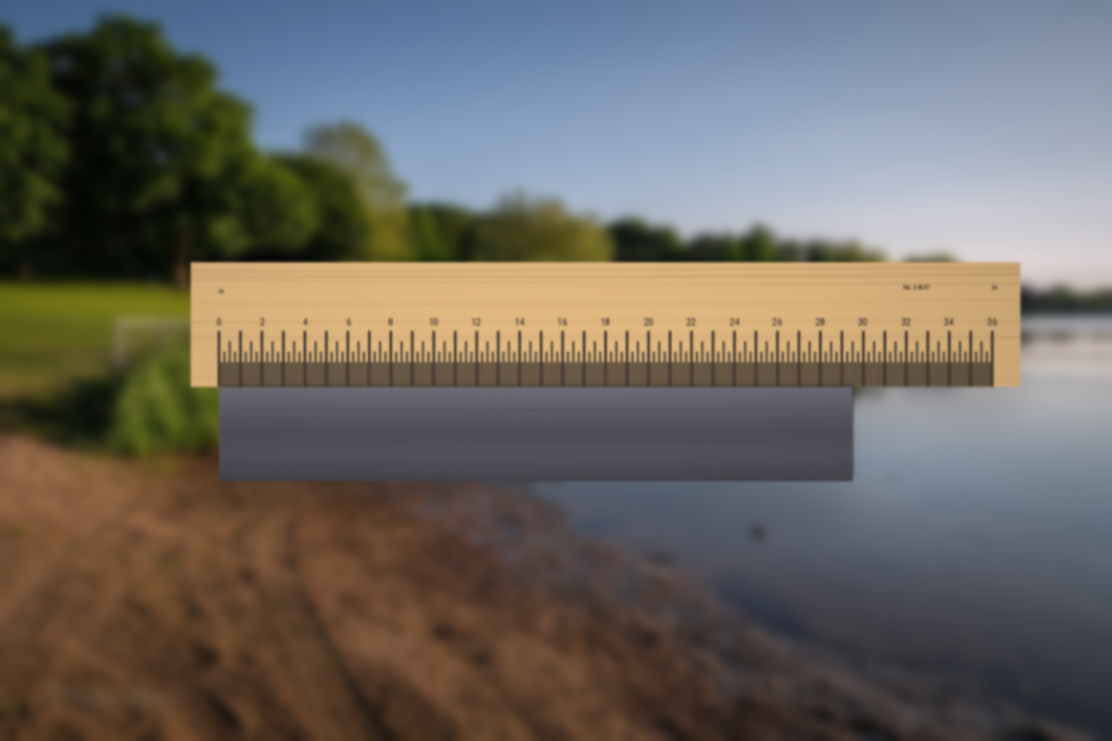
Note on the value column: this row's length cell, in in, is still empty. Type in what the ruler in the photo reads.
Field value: 29.5 in
